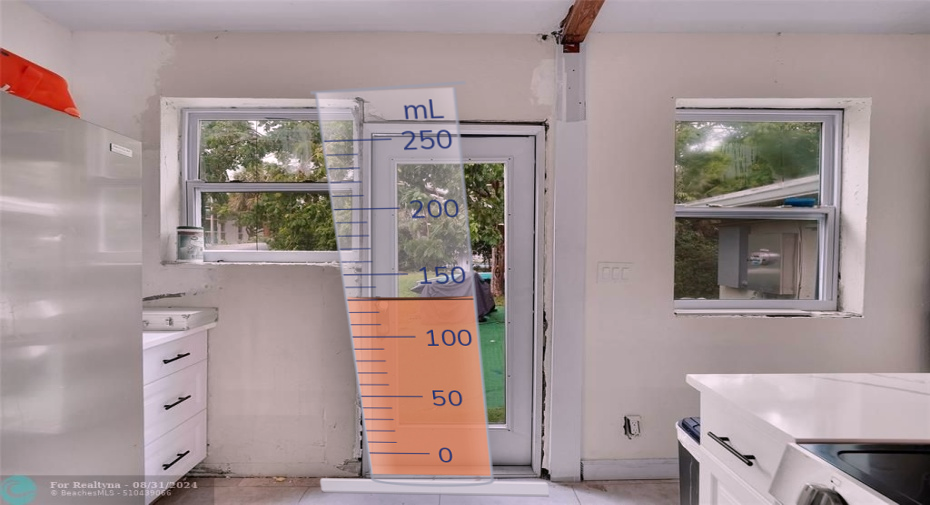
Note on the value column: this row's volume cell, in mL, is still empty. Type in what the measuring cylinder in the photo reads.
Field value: 130 mL
